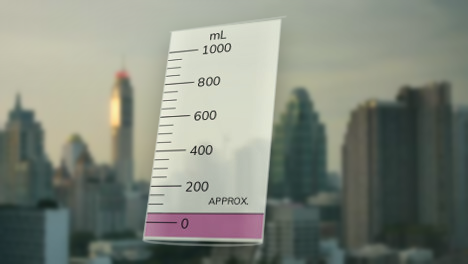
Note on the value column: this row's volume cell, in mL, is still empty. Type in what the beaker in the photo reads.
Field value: 50 mL
